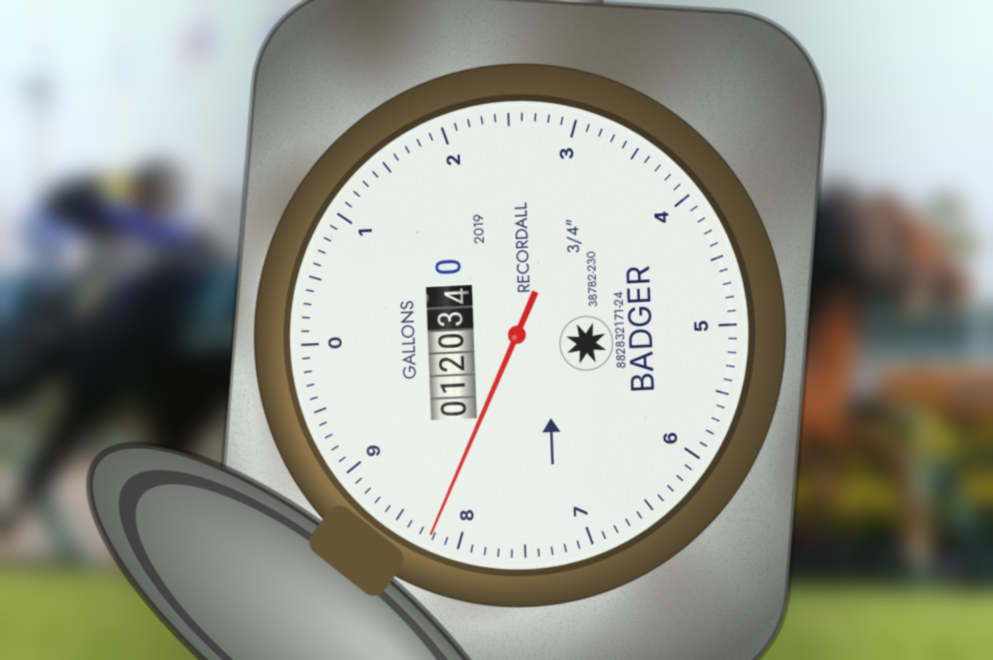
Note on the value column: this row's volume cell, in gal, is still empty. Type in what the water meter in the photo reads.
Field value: 120338.2 gal
